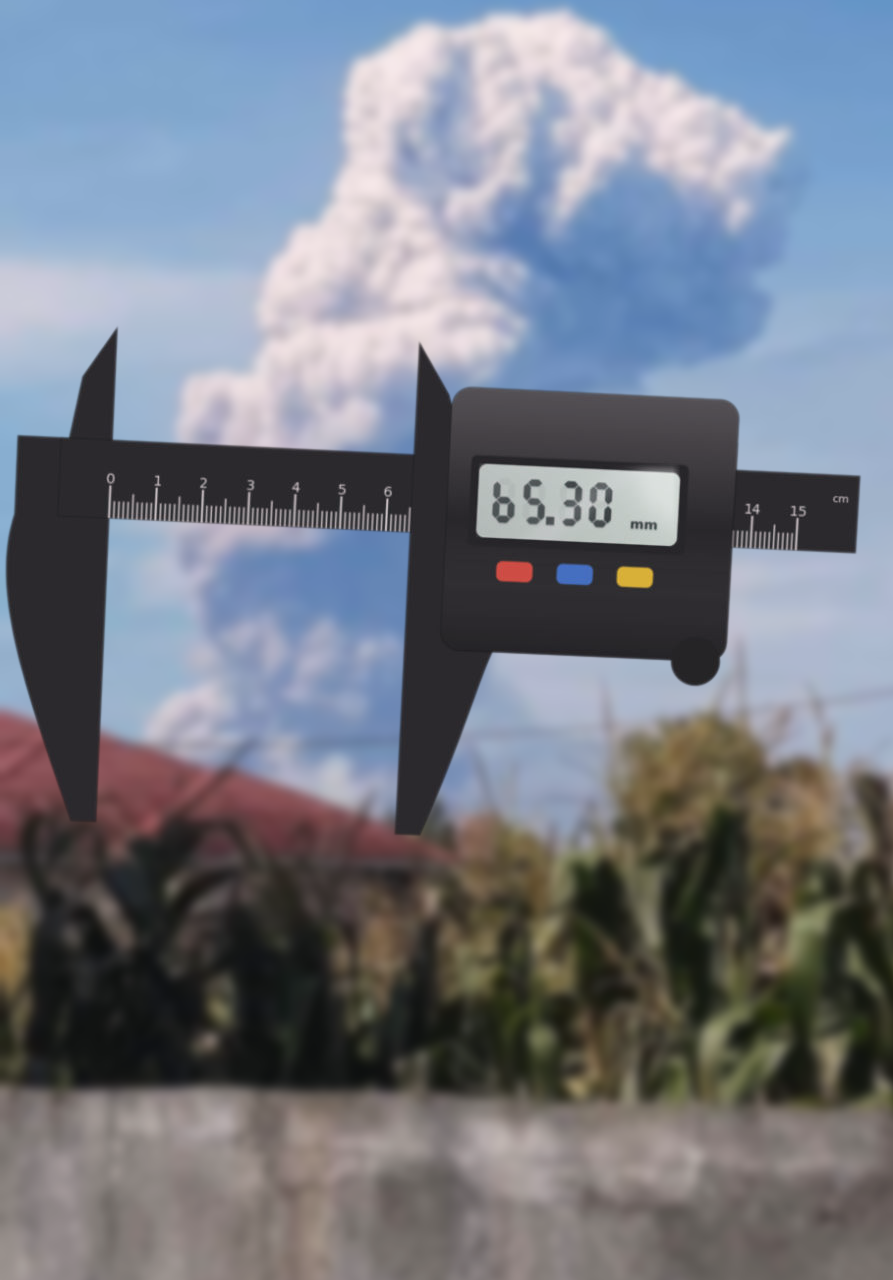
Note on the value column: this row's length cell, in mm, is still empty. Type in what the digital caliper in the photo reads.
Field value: 65.30 mm
